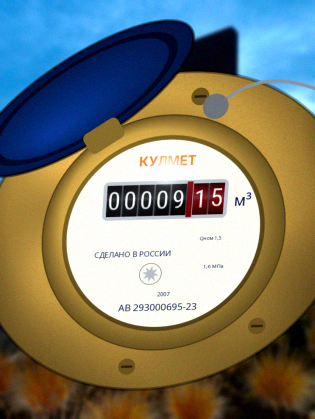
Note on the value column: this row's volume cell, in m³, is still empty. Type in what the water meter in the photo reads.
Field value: 9.15 m³
